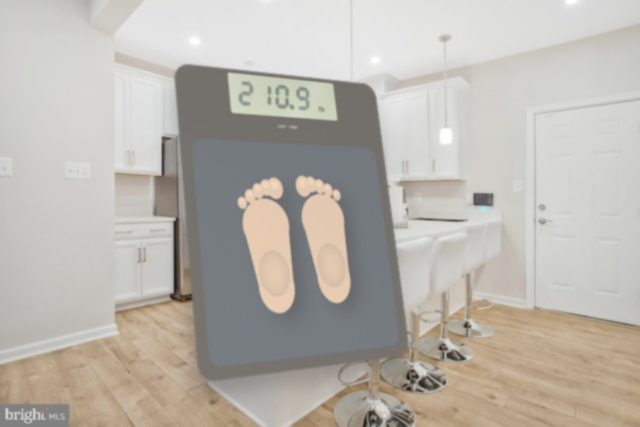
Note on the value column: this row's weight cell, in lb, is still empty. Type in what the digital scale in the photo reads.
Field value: 210.9 lb
